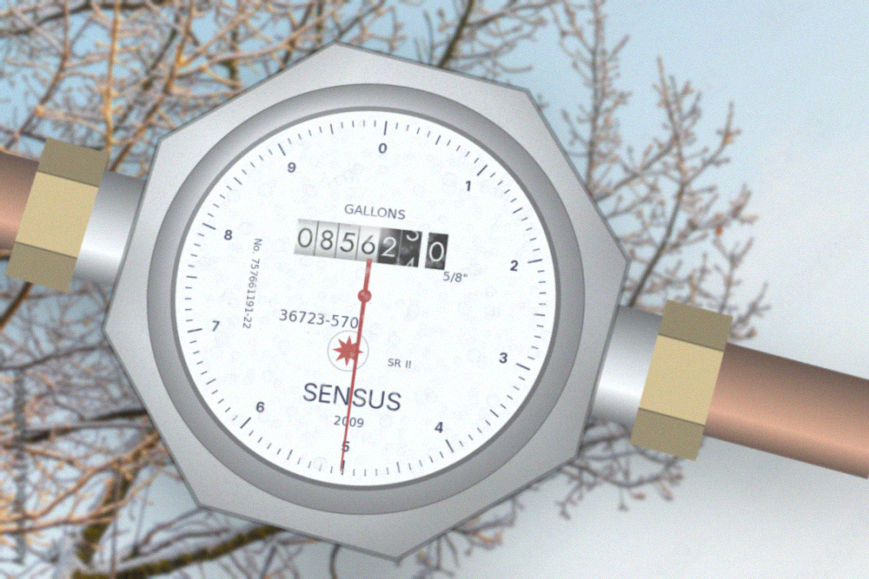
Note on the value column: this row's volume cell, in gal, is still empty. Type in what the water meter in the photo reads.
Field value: 856235.0 gal
